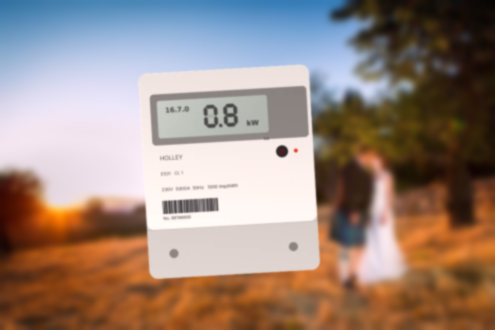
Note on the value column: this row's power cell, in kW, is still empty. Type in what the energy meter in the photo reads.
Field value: 0.8 kW
